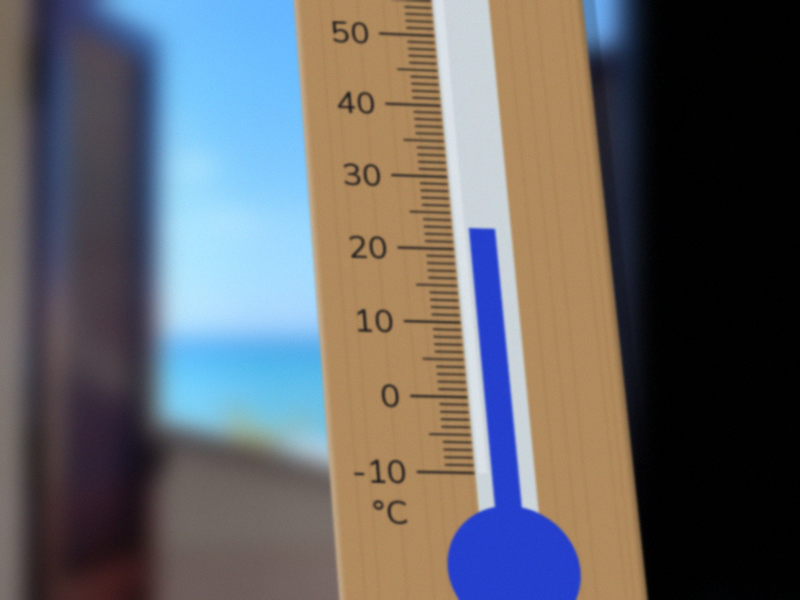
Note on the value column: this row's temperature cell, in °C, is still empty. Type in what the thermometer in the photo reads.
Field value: 23 °C
